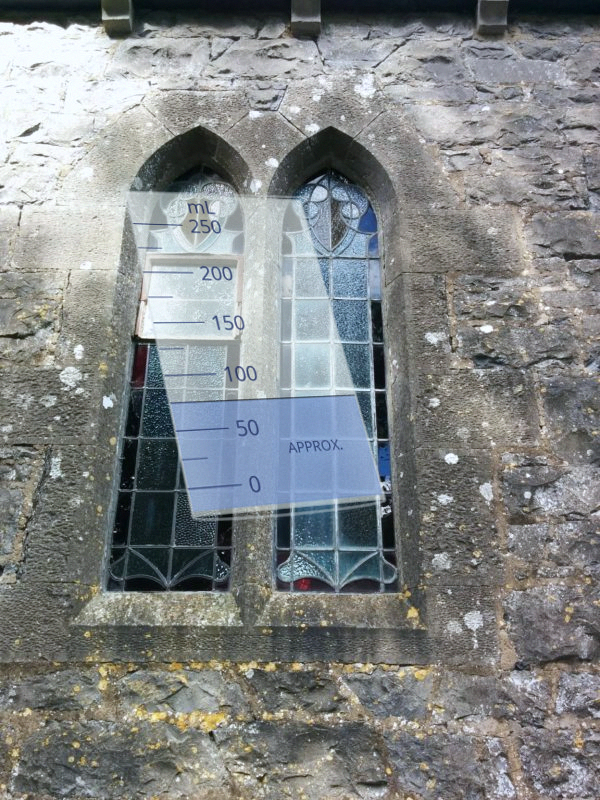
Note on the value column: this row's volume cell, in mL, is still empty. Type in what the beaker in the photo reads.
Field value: 75 mL
